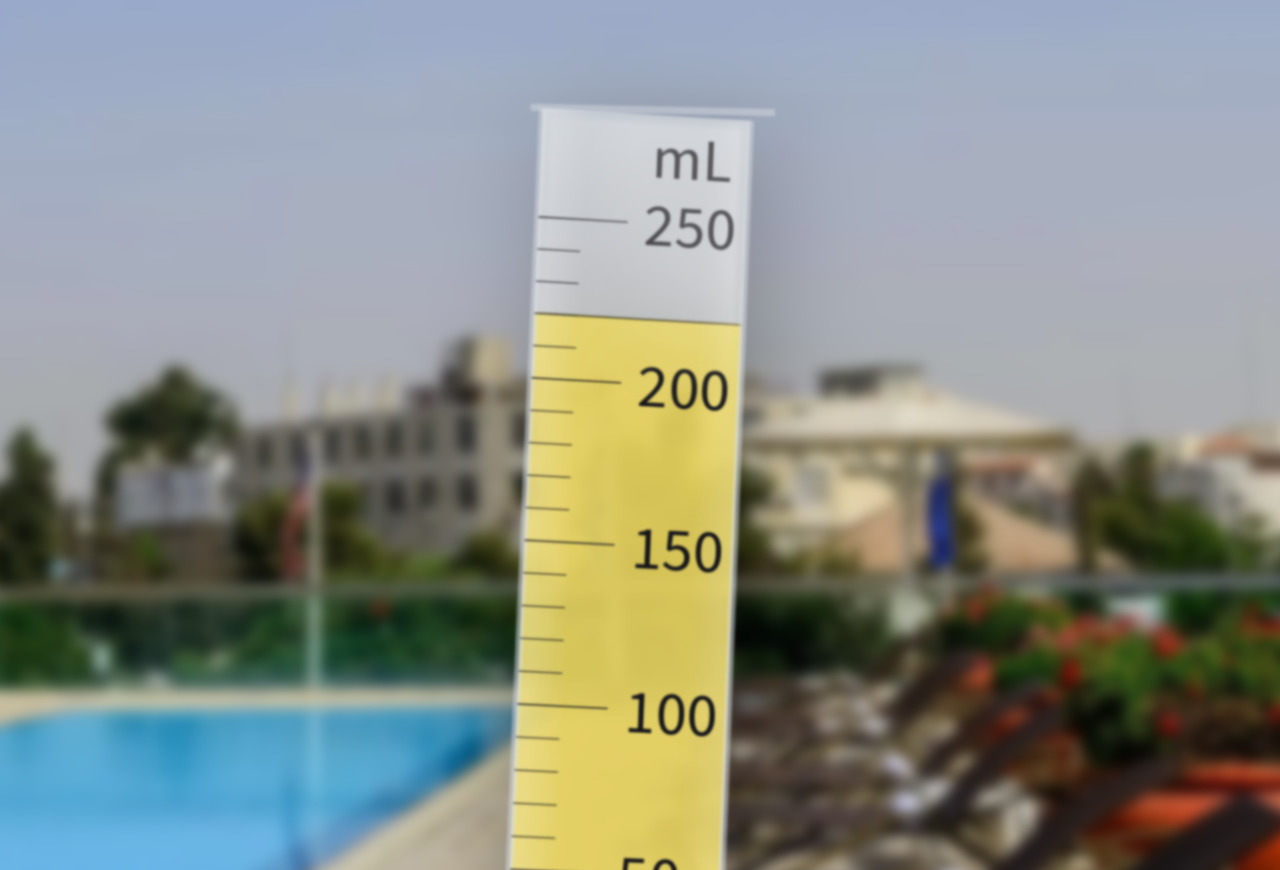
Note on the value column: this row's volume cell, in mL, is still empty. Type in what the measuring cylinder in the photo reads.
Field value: 220 mL
